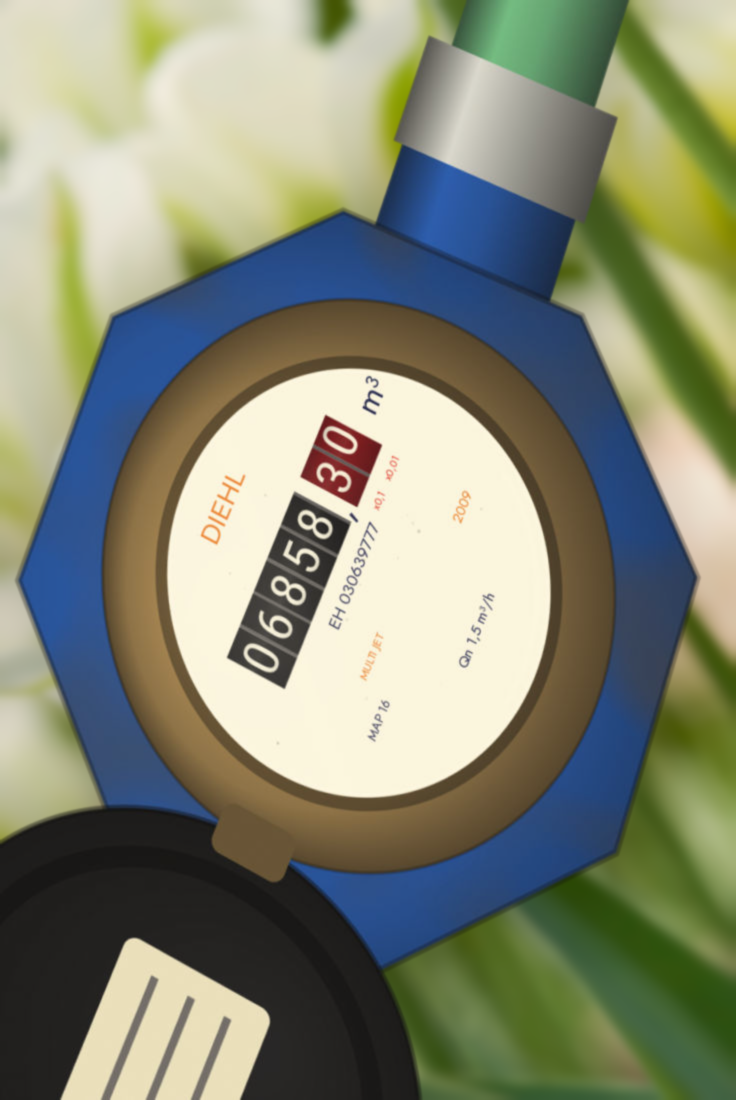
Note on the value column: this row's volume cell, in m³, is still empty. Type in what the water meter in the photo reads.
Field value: 6858.30 m³
